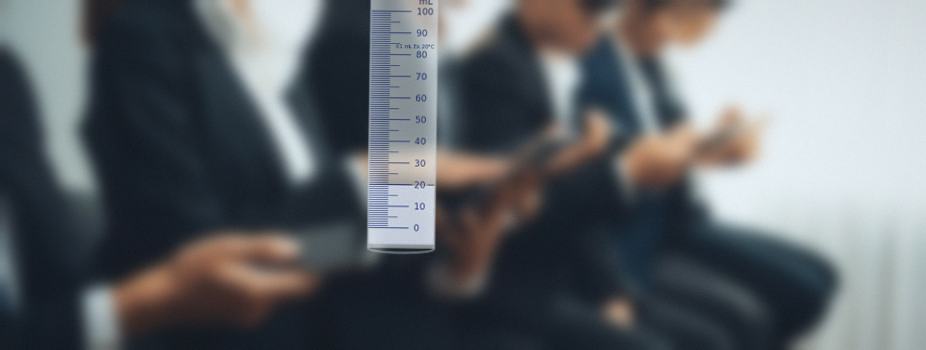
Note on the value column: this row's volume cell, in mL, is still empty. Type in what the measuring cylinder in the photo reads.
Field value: 20 mL
